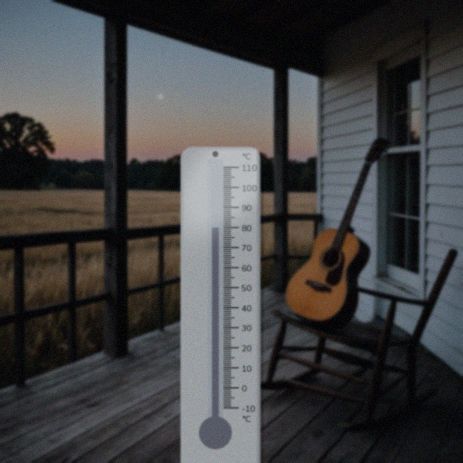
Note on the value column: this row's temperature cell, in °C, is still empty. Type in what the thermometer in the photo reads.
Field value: 80 °C
